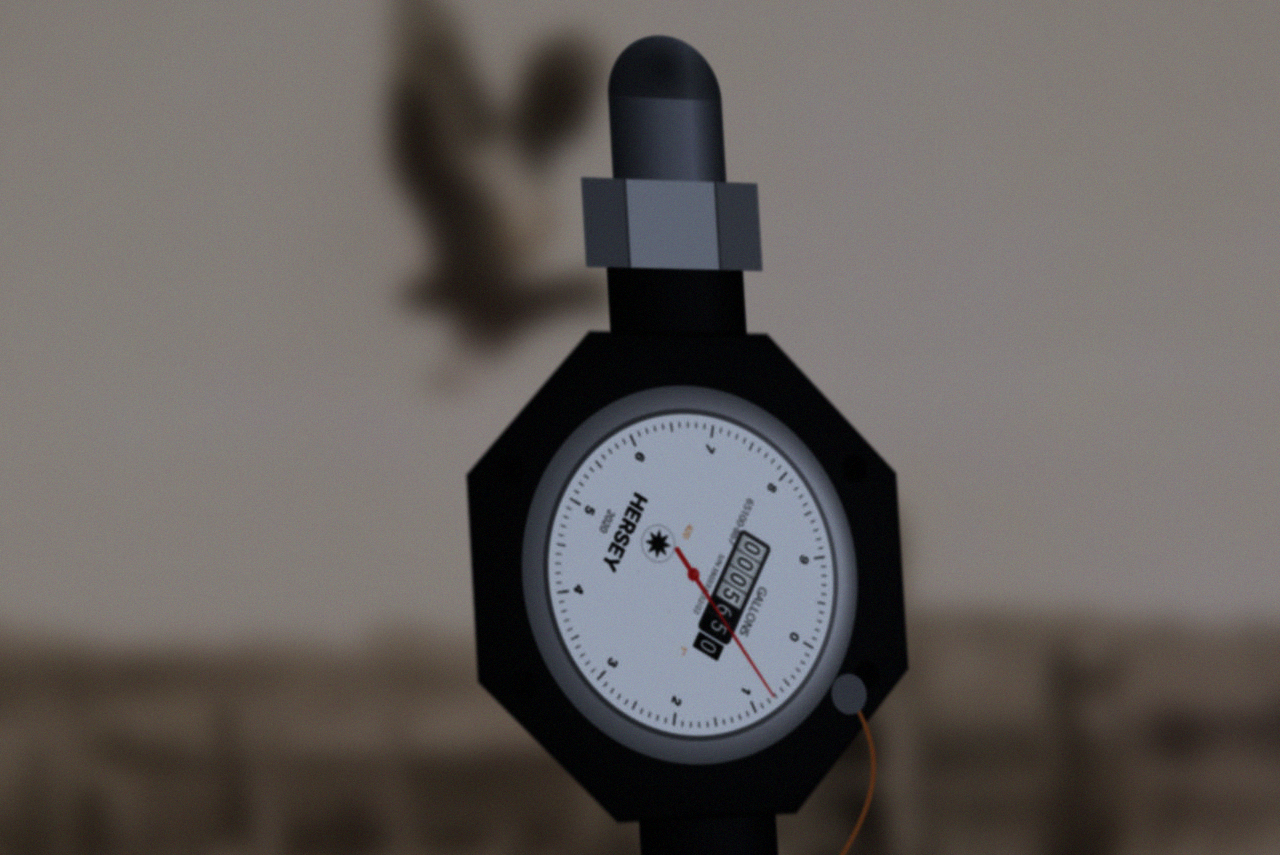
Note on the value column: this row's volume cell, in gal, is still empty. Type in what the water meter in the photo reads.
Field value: 5650.7 gal
